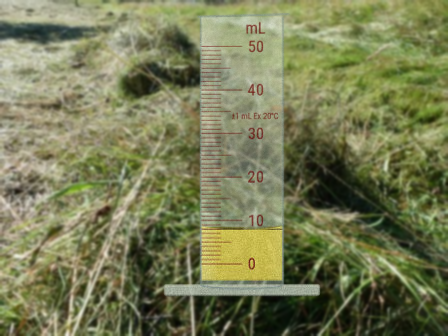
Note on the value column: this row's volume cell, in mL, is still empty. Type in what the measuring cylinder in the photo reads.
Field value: 8 mL
